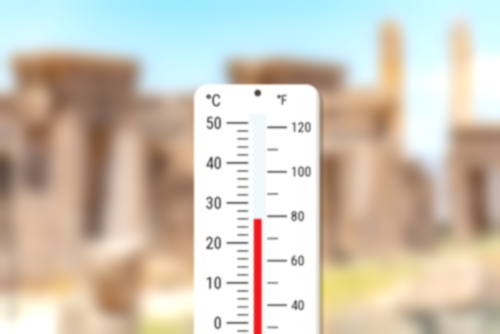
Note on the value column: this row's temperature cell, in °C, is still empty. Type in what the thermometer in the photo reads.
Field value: 26 °C
